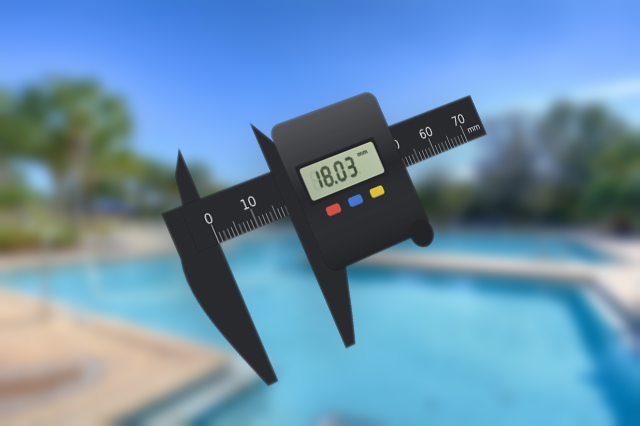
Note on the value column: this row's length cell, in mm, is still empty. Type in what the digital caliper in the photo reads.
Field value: 18.03 mm
